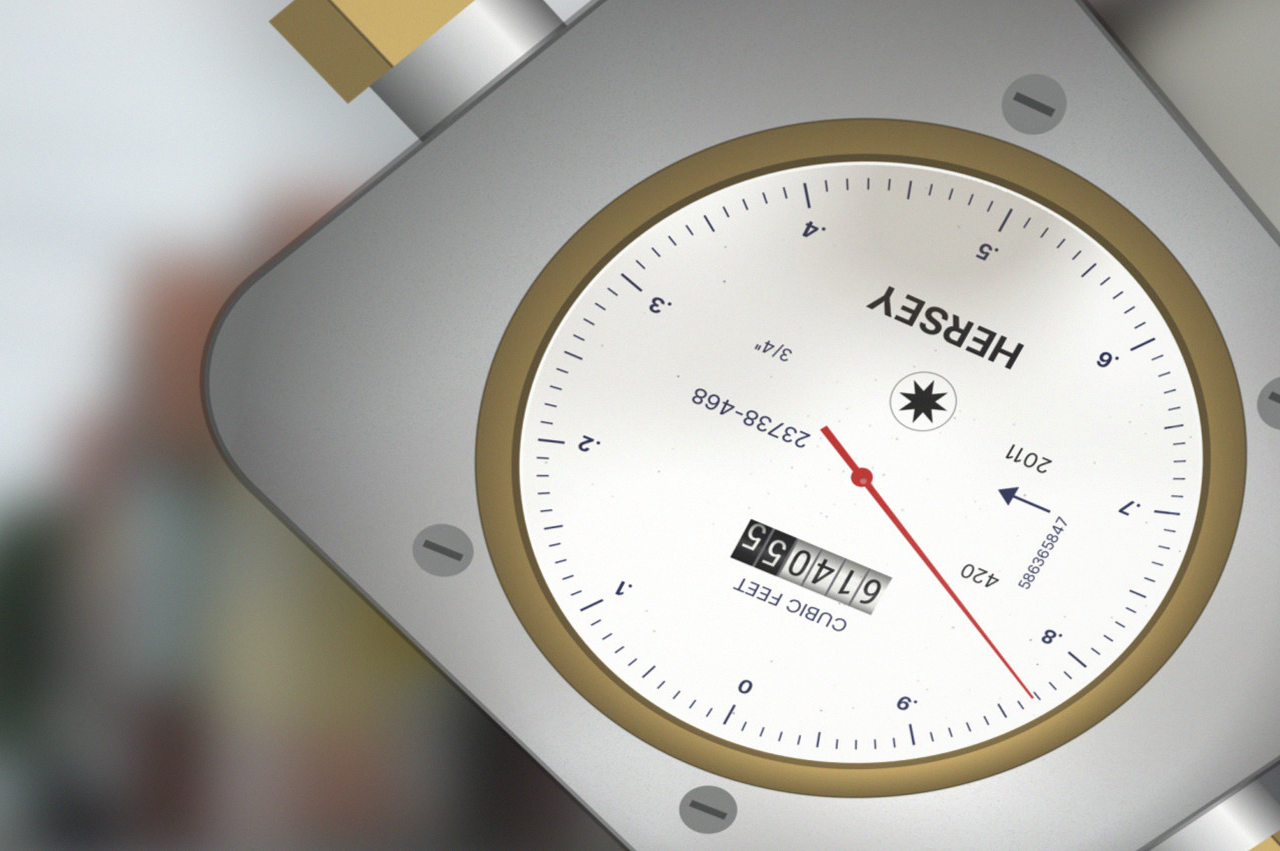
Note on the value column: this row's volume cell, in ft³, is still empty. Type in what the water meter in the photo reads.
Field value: 614054.83 ft³
